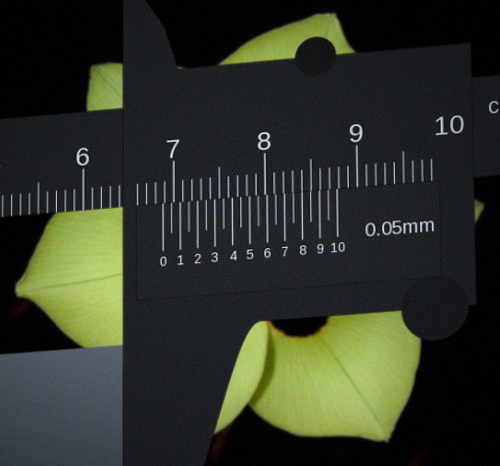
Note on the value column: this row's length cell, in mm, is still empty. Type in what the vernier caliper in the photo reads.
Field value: 68.8 mm
